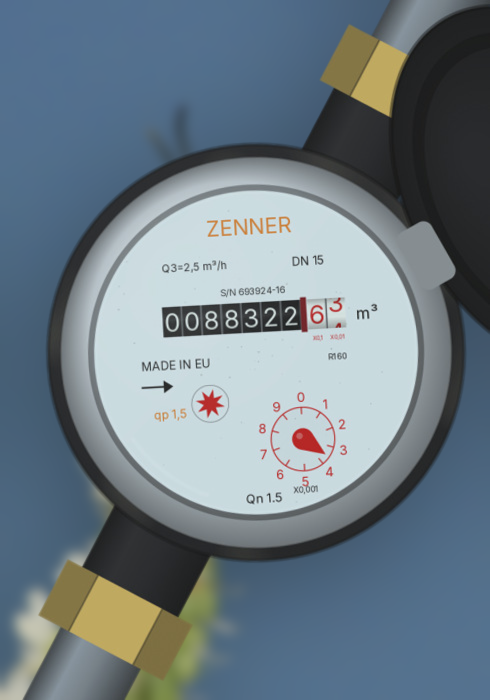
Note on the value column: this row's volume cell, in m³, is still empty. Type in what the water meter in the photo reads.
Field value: 88322.633 m³
